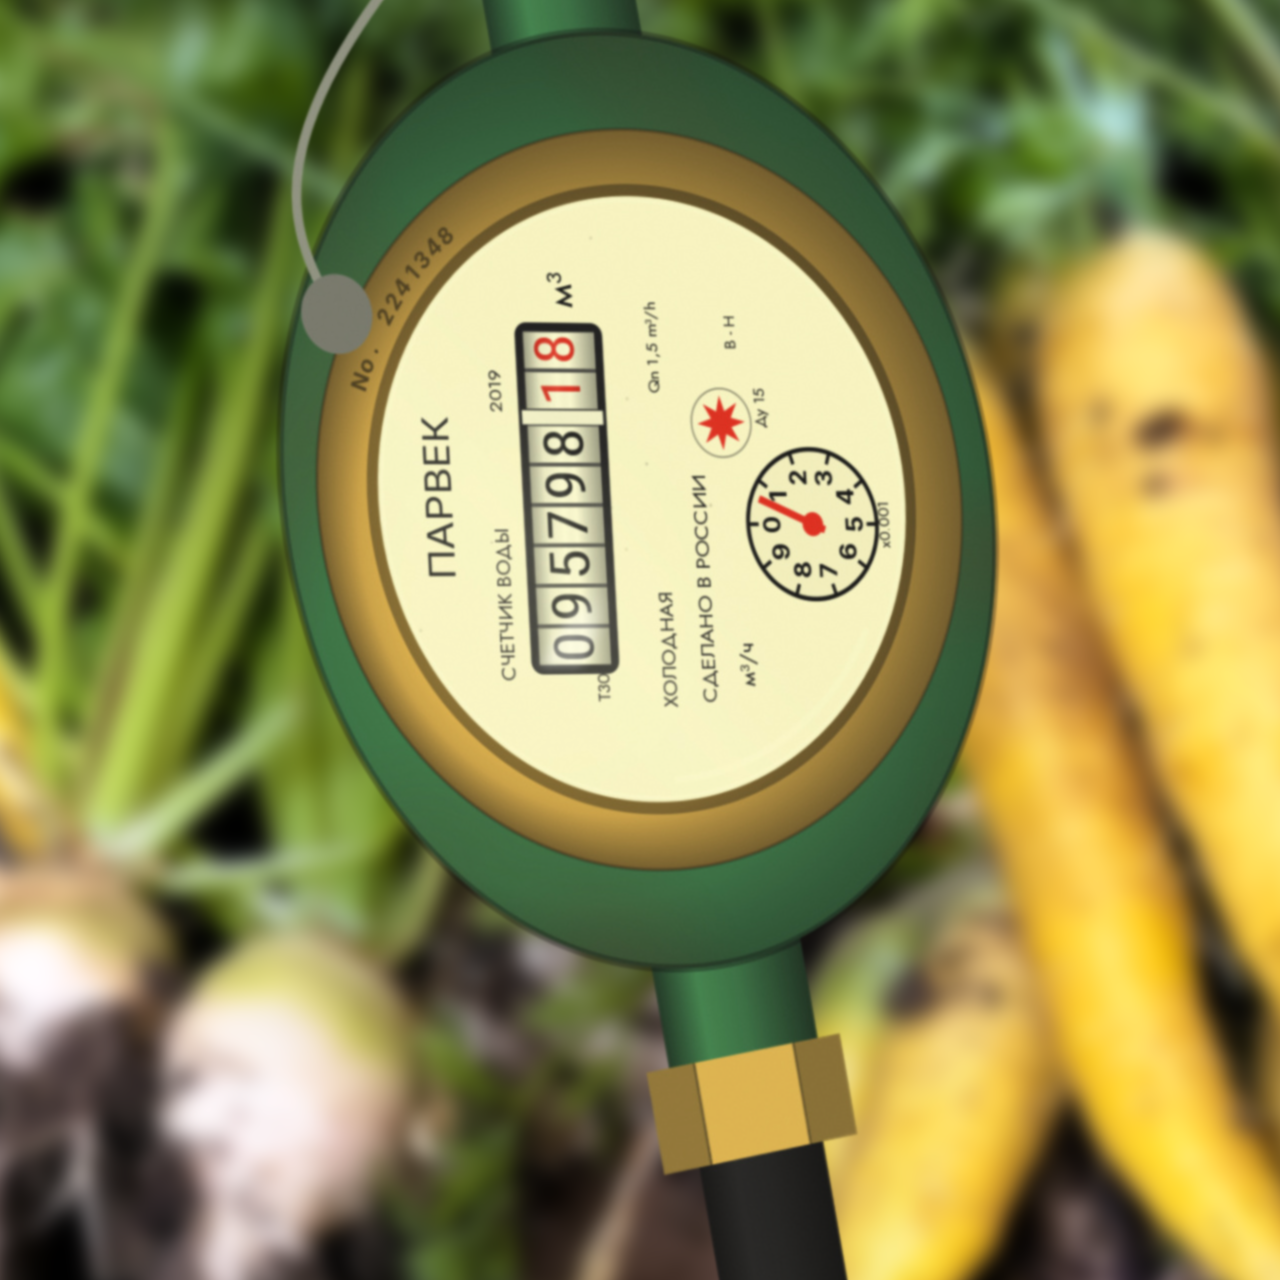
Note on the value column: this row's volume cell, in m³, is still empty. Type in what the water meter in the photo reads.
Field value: 95798.180 m³
